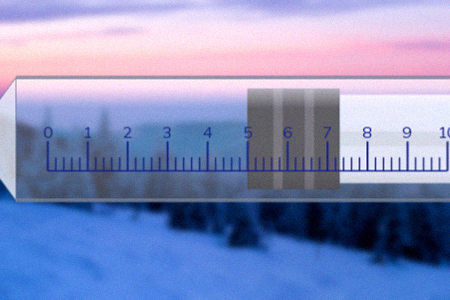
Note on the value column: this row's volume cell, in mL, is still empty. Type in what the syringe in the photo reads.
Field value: 5 mL
